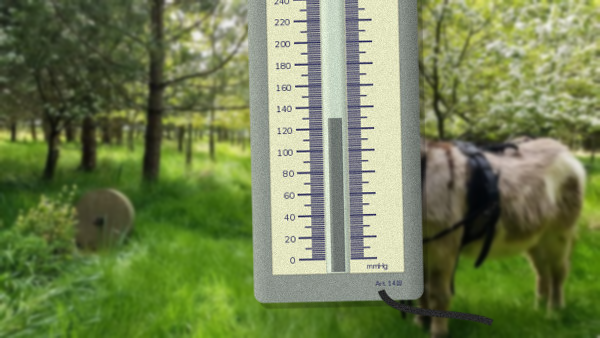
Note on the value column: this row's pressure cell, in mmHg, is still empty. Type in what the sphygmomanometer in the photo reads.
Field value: 130 mmHg
